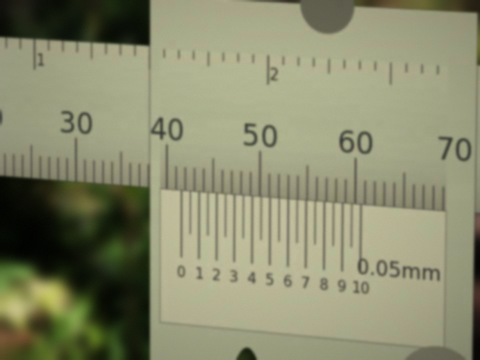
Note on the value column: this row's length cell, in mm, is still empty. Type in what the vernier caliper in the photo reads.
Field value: 41.6 mm
